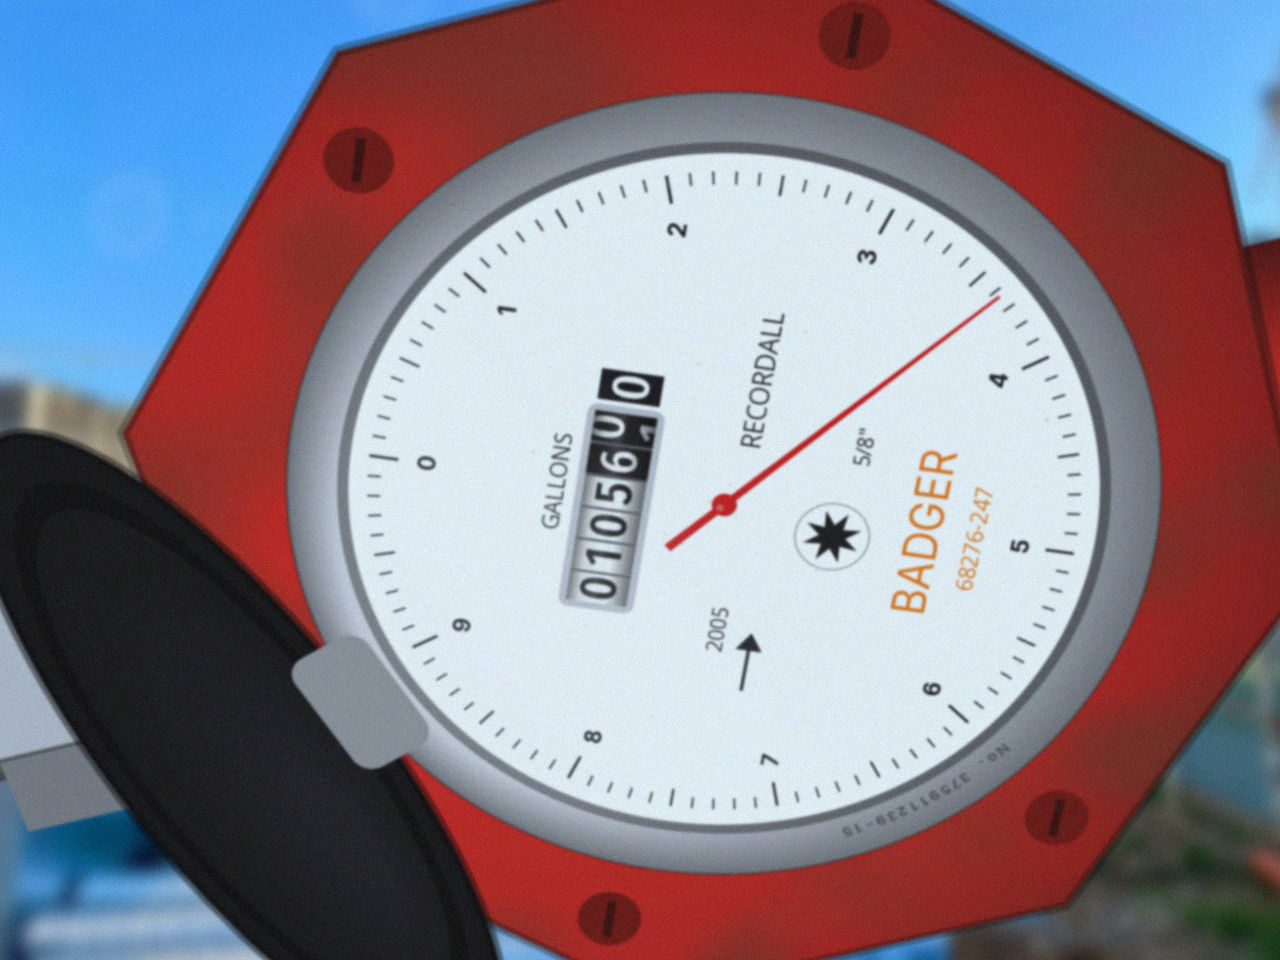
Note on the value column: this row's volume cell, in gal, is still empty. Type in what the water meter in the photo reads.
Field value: 105603.6 gal
